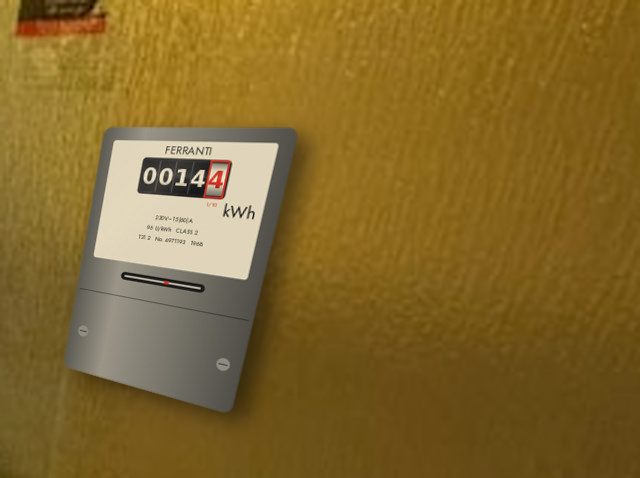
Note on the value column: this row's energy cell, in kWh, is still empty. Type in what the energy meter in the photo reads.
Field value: 14.4 kWh
